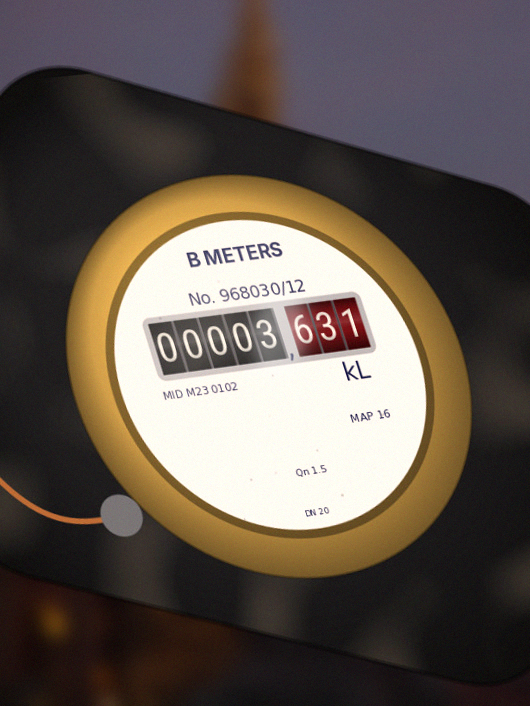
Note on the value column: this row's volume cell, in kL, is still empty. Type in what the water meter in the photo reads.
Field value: 3.631 kL
